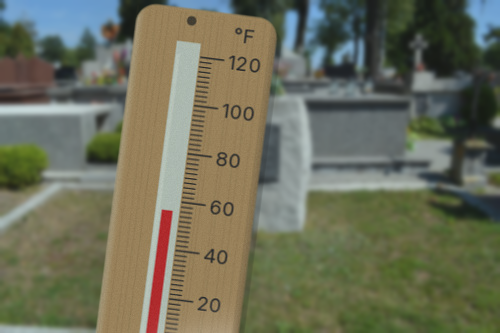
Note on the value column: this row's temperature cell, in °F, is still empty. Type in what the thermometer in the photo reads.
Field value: 56 °F
